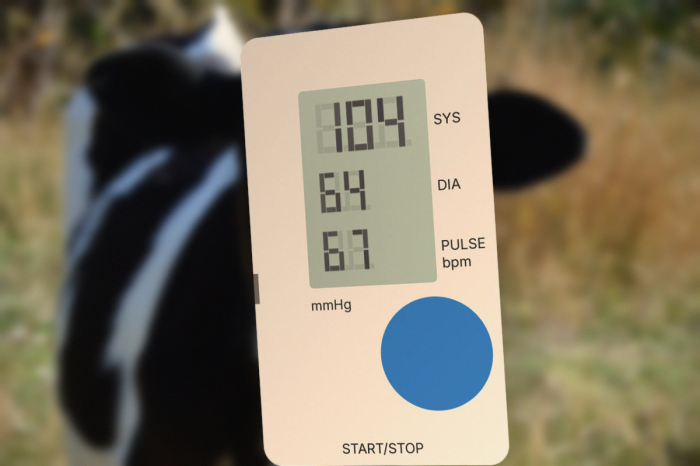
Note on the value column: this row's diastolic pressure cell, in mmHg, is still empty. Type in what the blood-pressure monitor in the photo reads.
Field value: 64 mmHg
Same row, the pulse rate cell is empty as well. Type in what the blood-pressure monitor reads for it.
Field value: 67 bpm
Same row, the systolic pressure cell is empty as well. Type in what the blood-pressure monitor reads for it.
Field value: 104 mmHg
